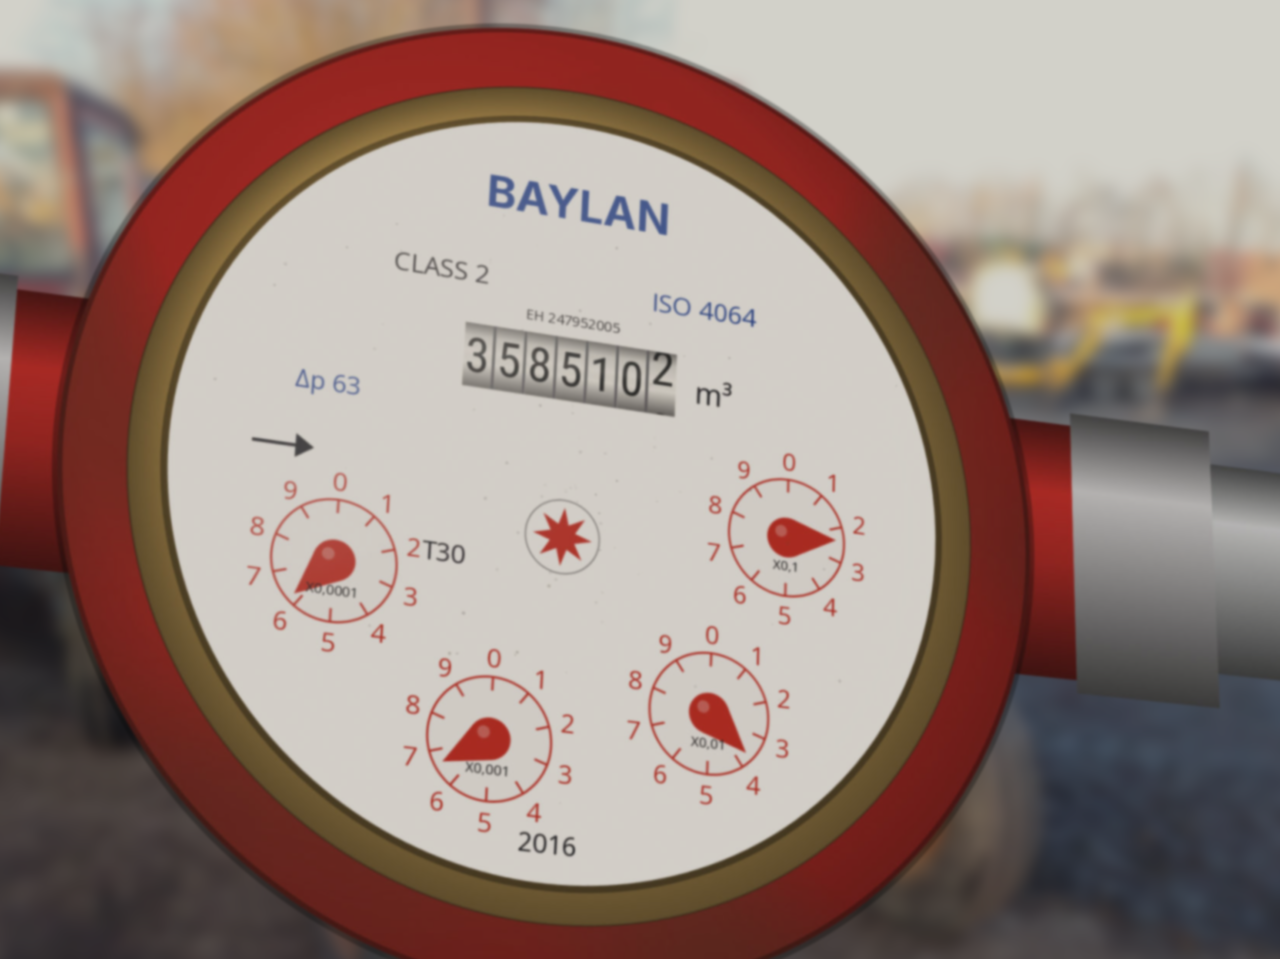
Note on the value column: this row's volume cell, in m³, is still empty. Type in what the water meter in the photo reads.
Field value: 3585102.2366 m³
